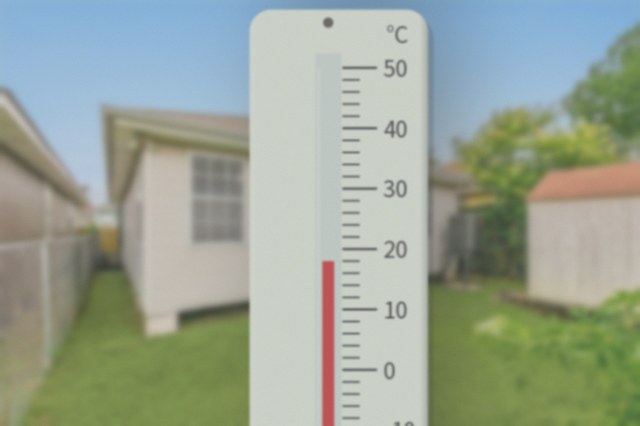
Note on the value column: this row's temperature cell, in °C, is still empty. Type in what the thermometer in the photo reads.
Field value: 18 °C
